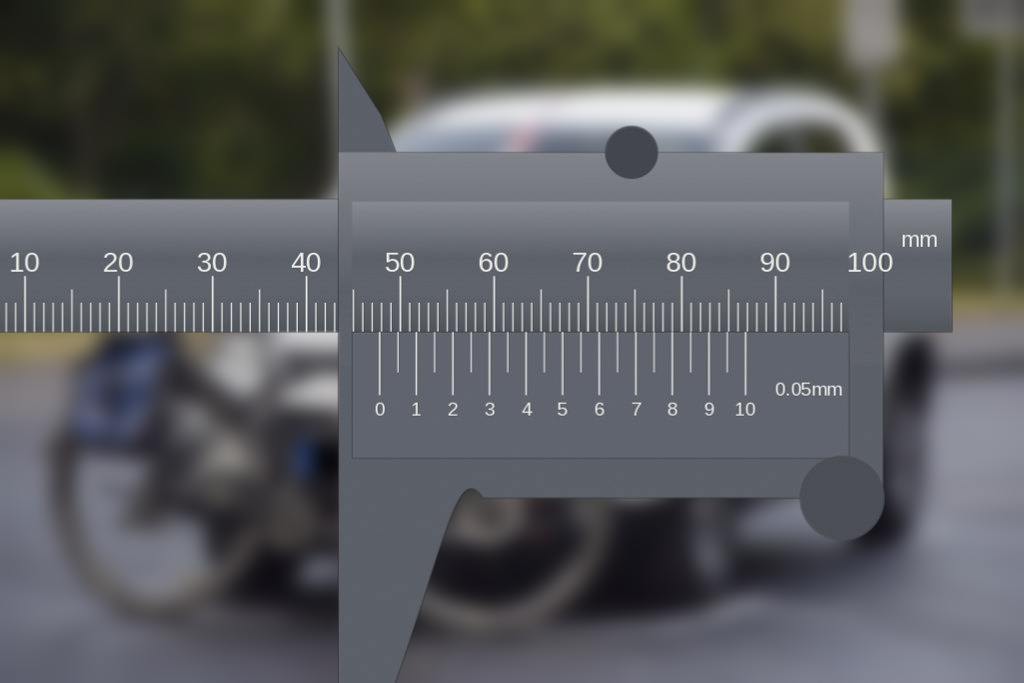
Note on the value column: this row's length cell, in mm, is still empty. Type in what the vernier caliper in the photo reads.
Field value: 47.8 mm
